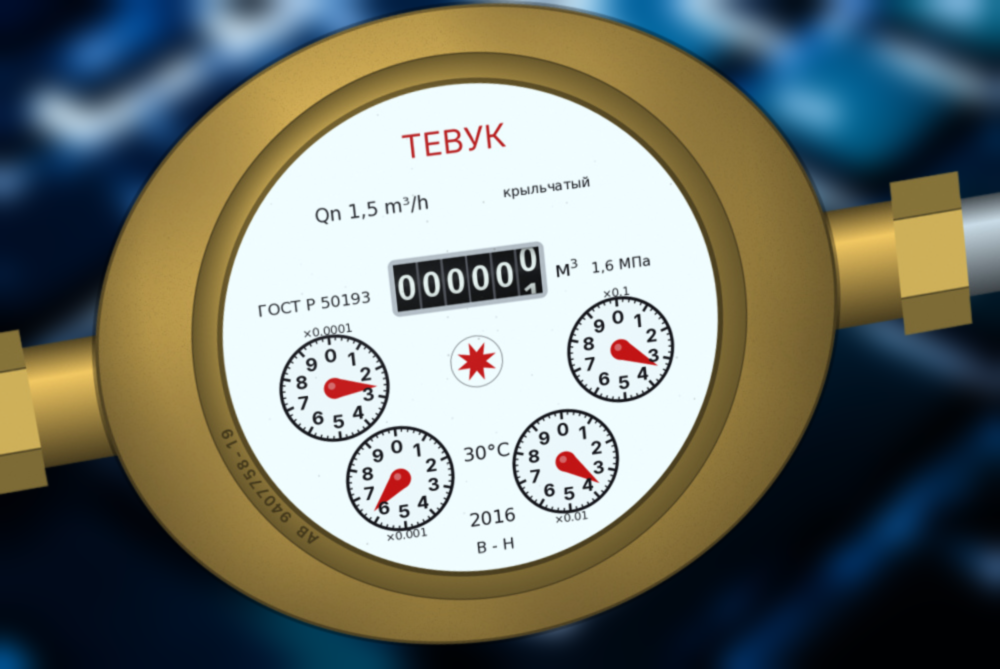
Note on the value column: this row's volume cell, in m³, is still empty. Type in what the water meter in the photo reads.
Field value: 0.3362 m³
